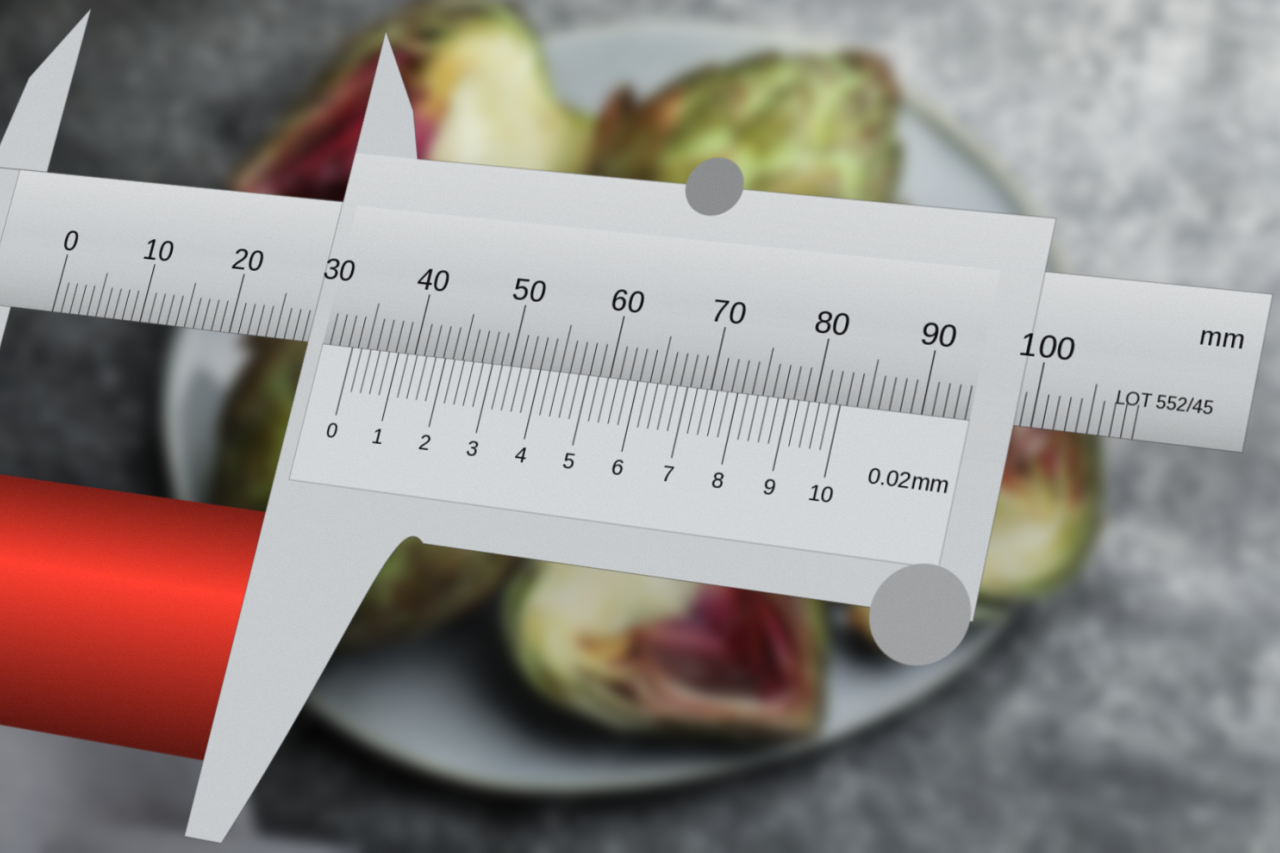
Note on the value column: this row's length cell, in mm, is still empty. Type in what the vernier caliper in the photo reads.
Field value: 33.4 mm
